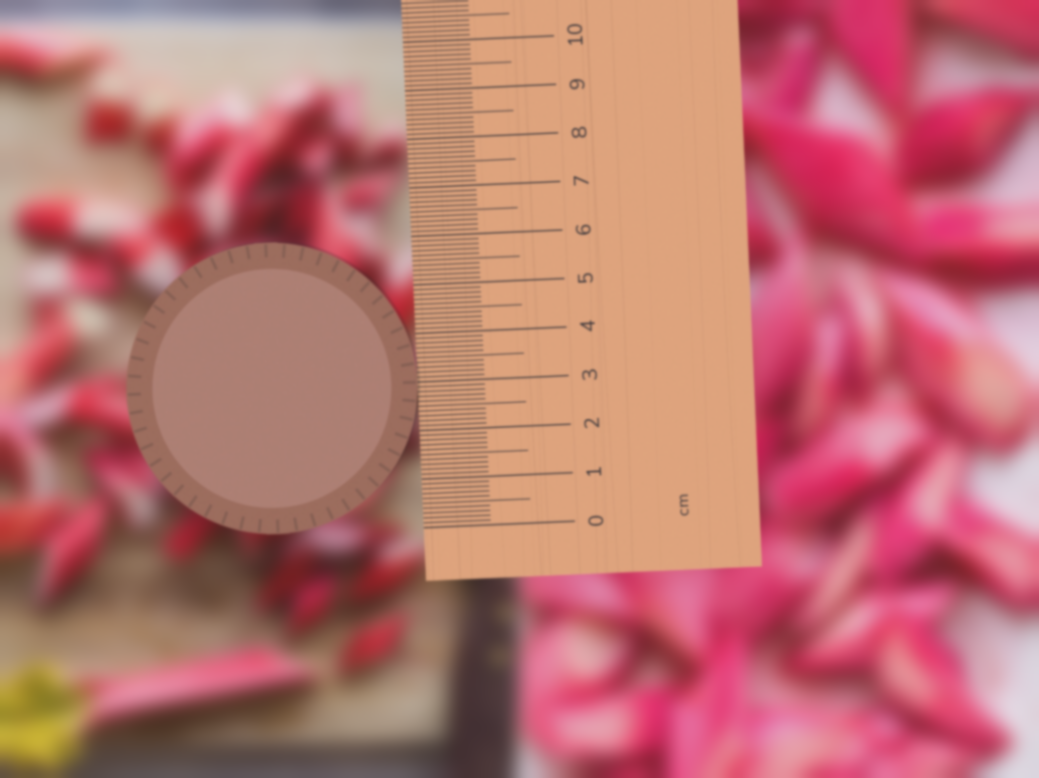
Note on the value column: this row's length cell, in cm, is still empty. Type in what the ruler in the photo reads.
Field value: 6 cm
